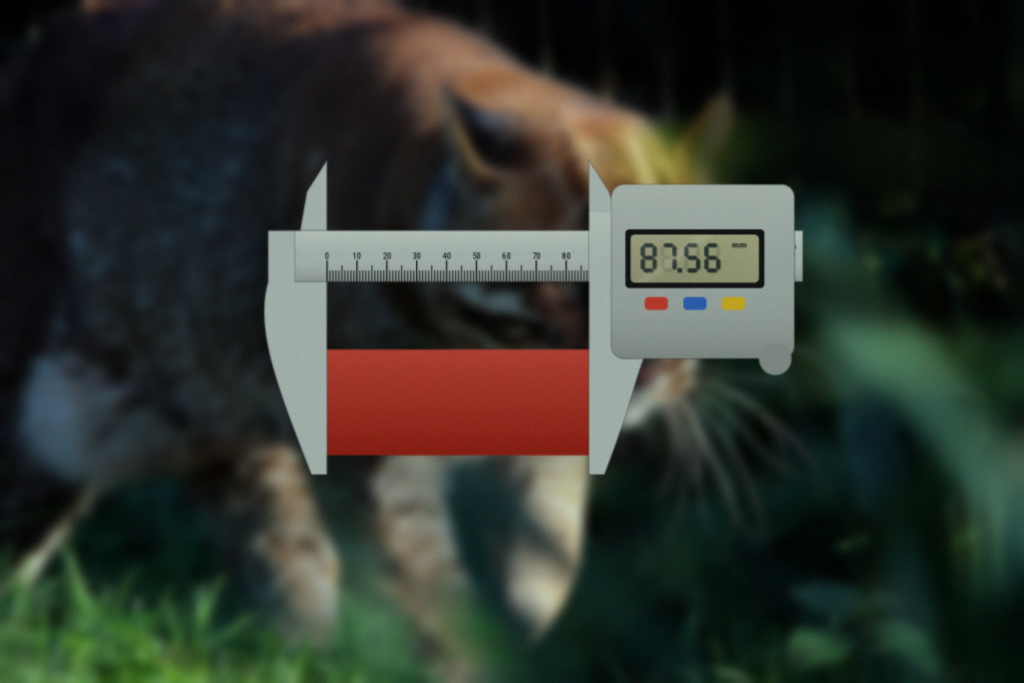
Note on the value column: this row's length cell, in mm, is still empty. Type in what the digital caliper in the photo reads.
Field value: 87.56 mm
